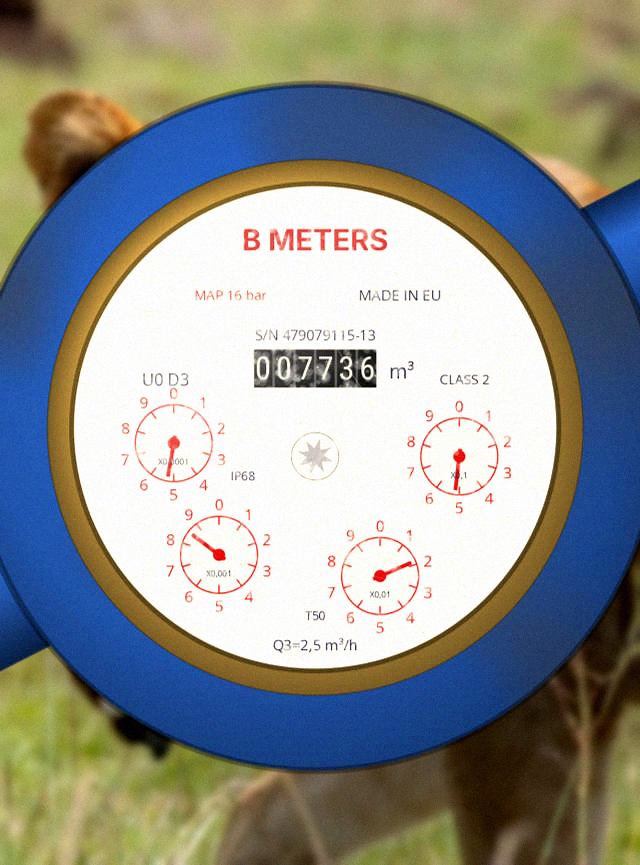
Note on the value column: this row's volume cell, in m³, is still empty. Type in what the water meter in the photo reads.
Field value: 7736.5185 m³
